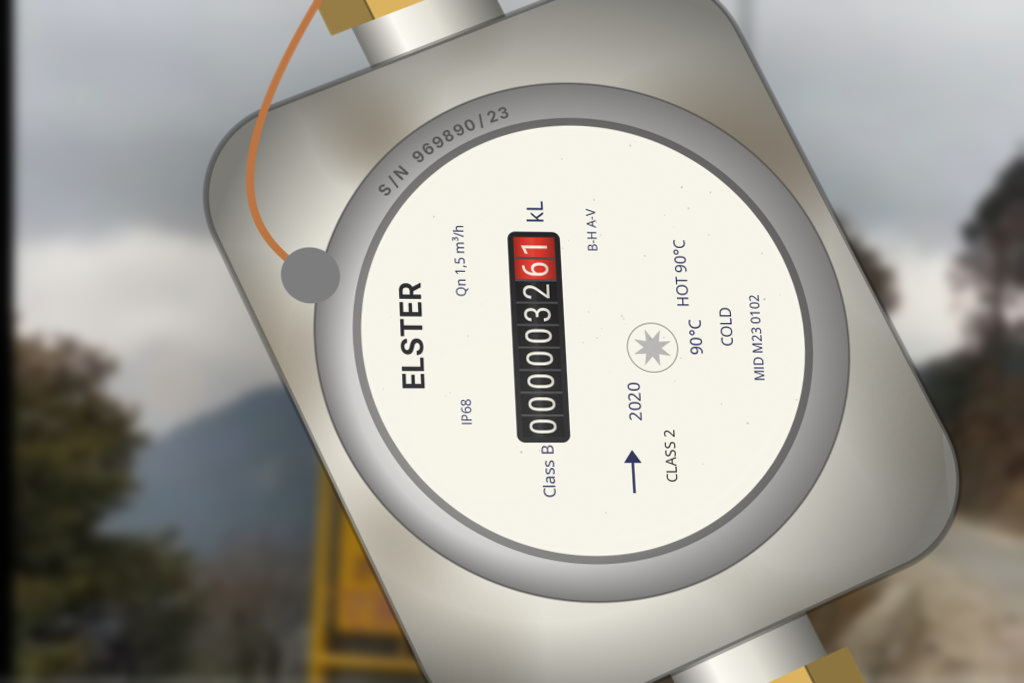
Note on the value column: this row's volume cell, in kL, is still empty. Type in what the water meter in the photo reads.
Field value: 32.61 kL
